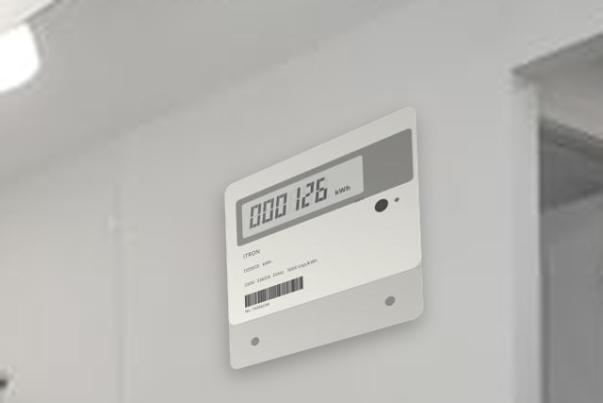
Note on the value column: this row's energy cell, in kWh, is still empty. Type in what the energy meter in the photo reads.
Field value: 126 kWh
